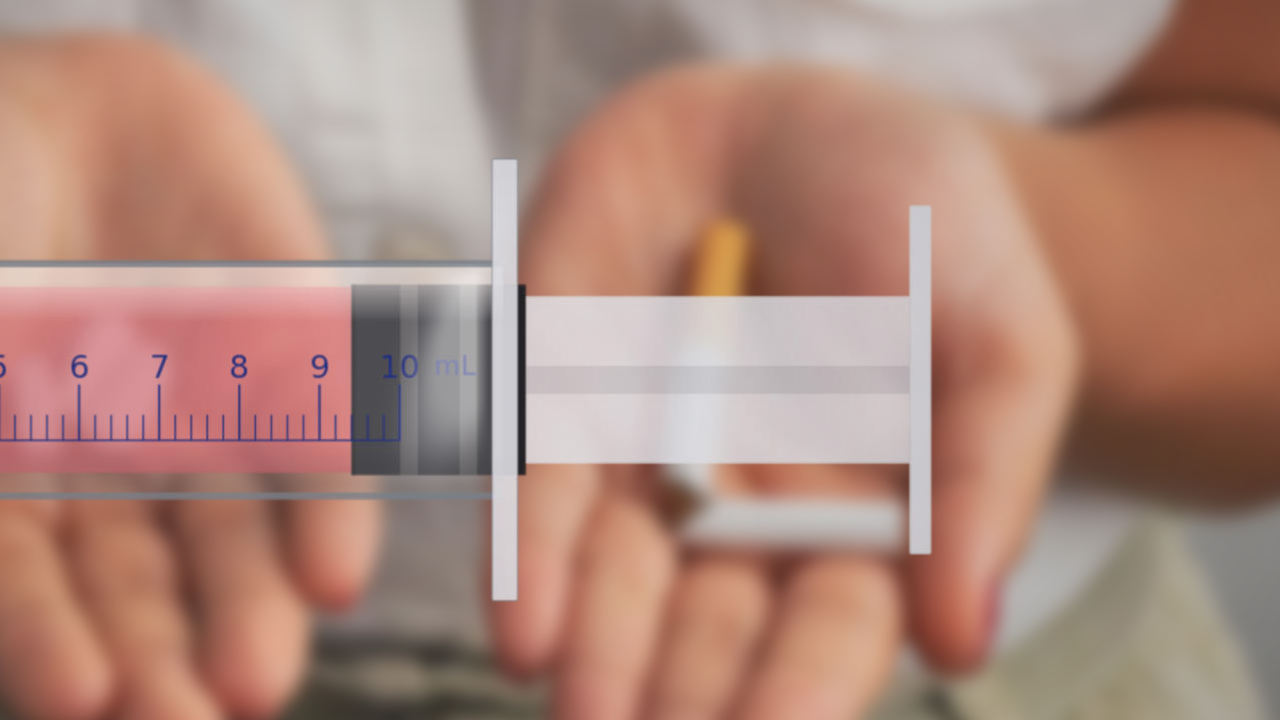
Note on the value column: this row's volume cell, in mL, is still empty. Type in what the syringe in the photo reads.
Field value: 9.4 mL
